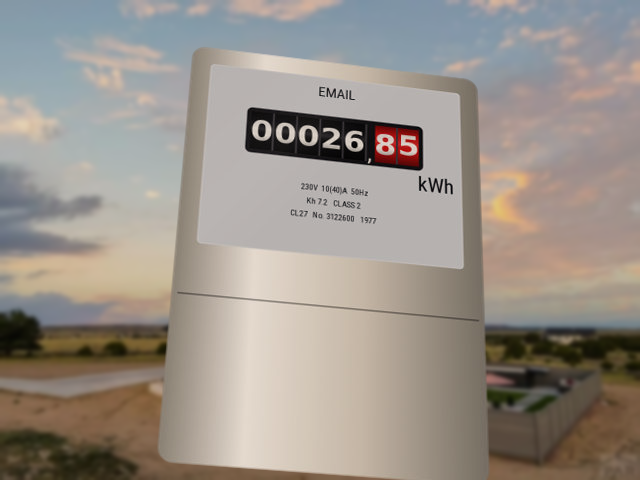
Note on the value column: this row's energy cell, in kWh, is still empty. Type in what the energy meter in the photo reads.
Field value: 26.85 kWh
